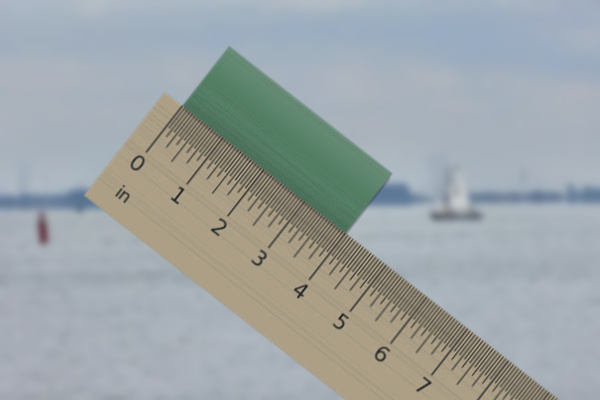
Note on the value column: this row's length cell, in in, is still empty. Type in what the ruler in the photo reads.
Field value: 4 in
